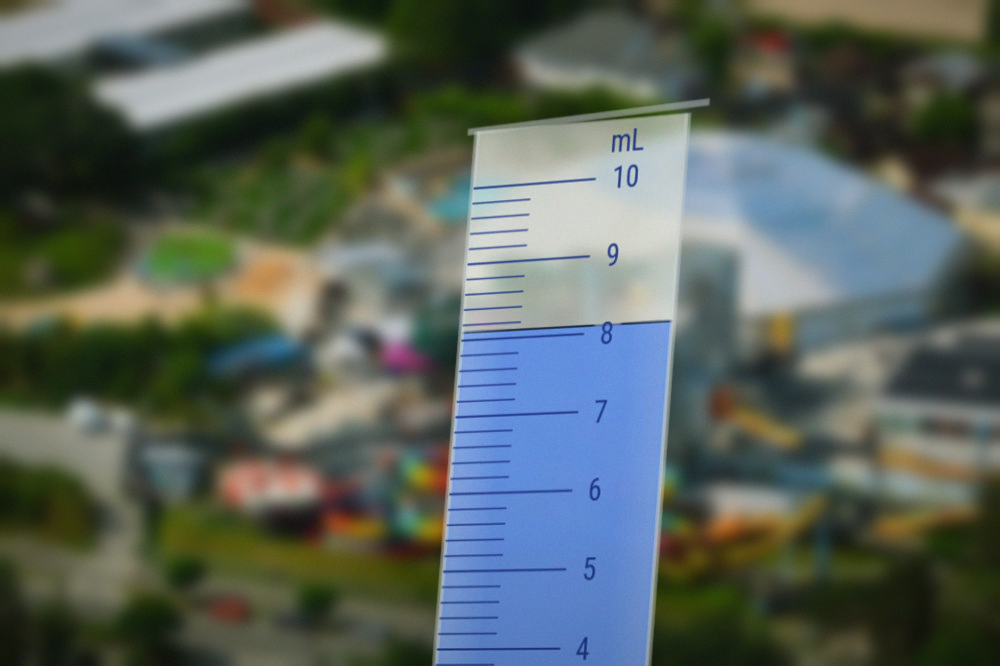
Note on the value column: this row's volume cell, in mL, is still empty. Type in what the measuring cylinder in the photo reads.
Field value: 8.1 mL
